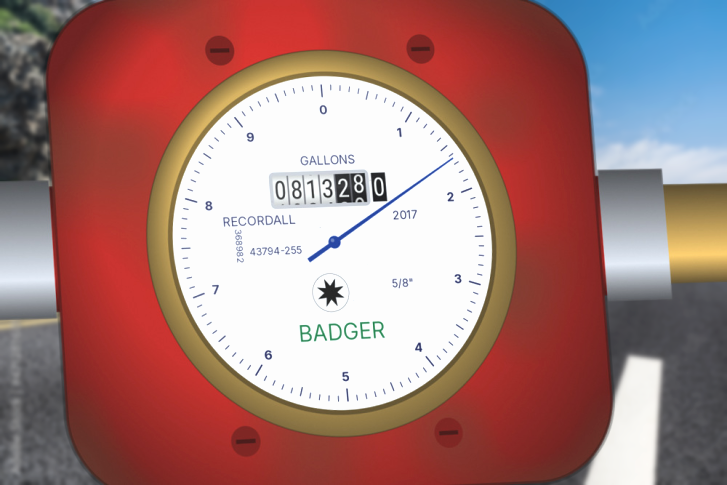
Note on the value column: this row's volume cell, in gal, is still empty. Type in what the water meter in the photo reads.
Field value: 813281.6 gal
